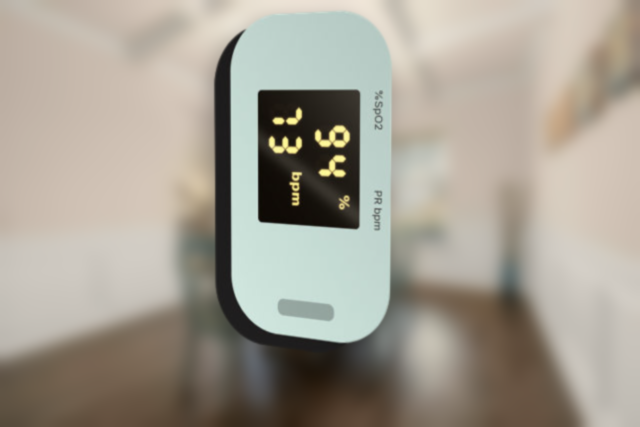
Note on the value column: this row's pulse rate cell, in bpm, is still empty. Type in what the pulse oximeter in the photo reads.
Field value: 73 bpm
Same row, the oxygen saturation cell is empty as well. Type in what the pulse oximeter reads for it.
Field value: 94 %
